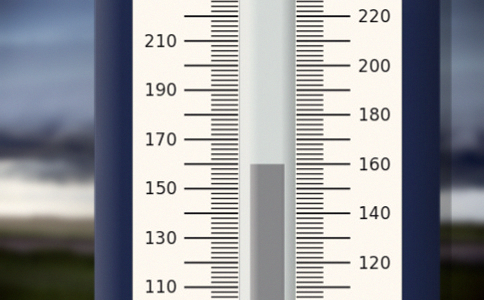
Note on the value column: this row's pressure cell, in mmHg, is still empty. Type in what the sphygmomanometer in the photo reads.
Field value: 160 mmHg
